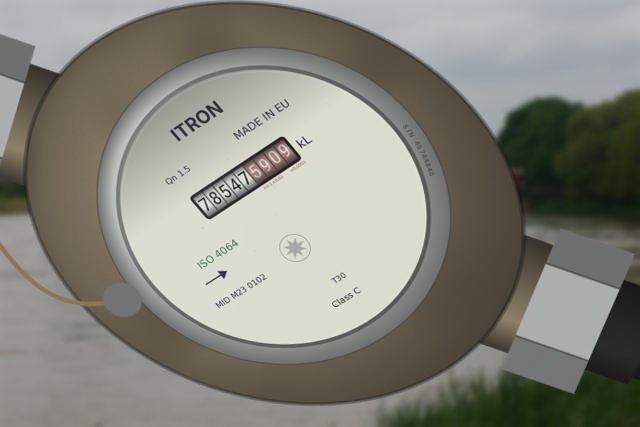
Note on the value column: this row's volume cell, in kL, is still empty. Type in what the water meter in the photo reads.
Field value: 78547.5909 kL
